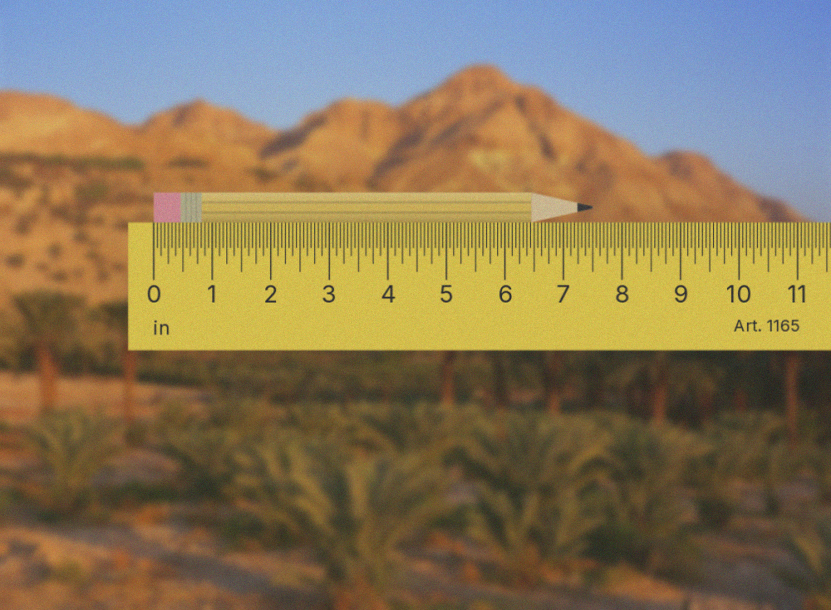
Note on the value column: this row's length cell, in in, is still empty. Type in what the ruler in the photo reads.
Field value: 7.5 in
